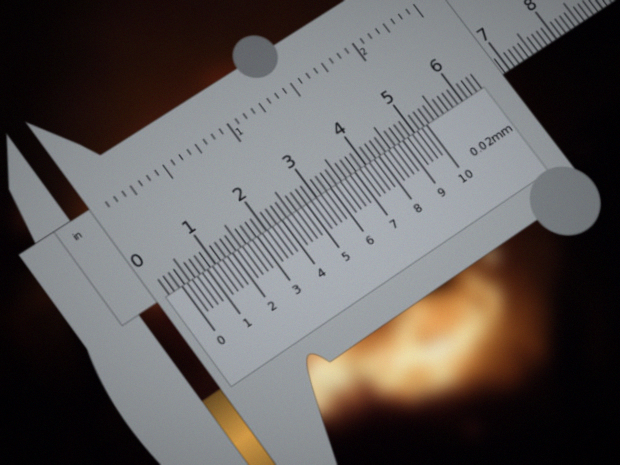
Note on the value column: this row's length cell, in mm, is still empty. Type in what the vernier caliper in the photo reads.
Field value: 3.5 mm
